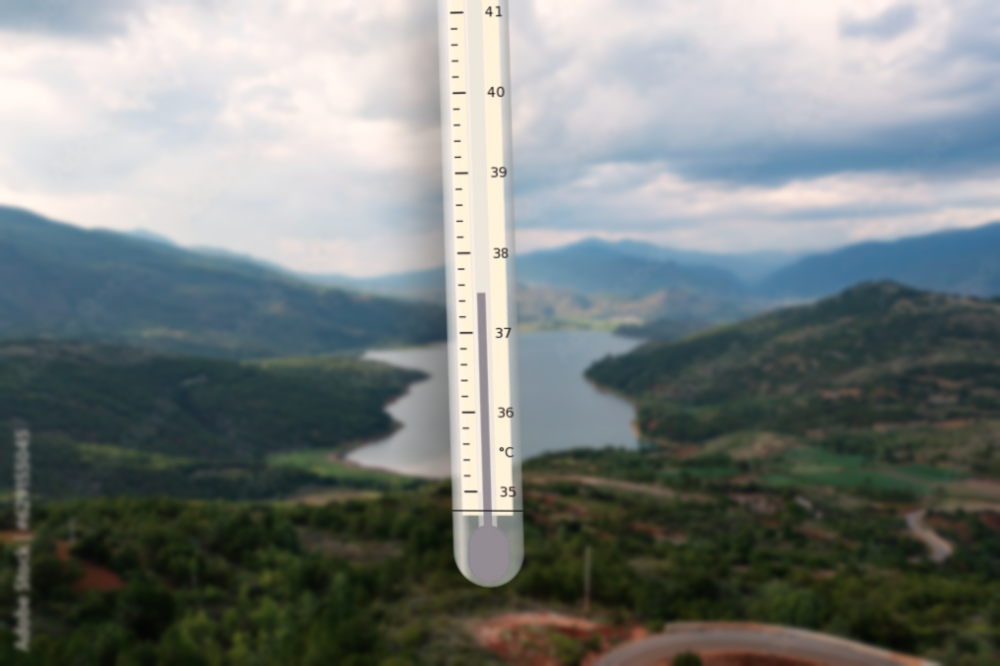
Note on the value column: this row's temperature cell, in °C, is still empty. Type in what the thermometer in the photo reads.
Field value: 37.5 °C
